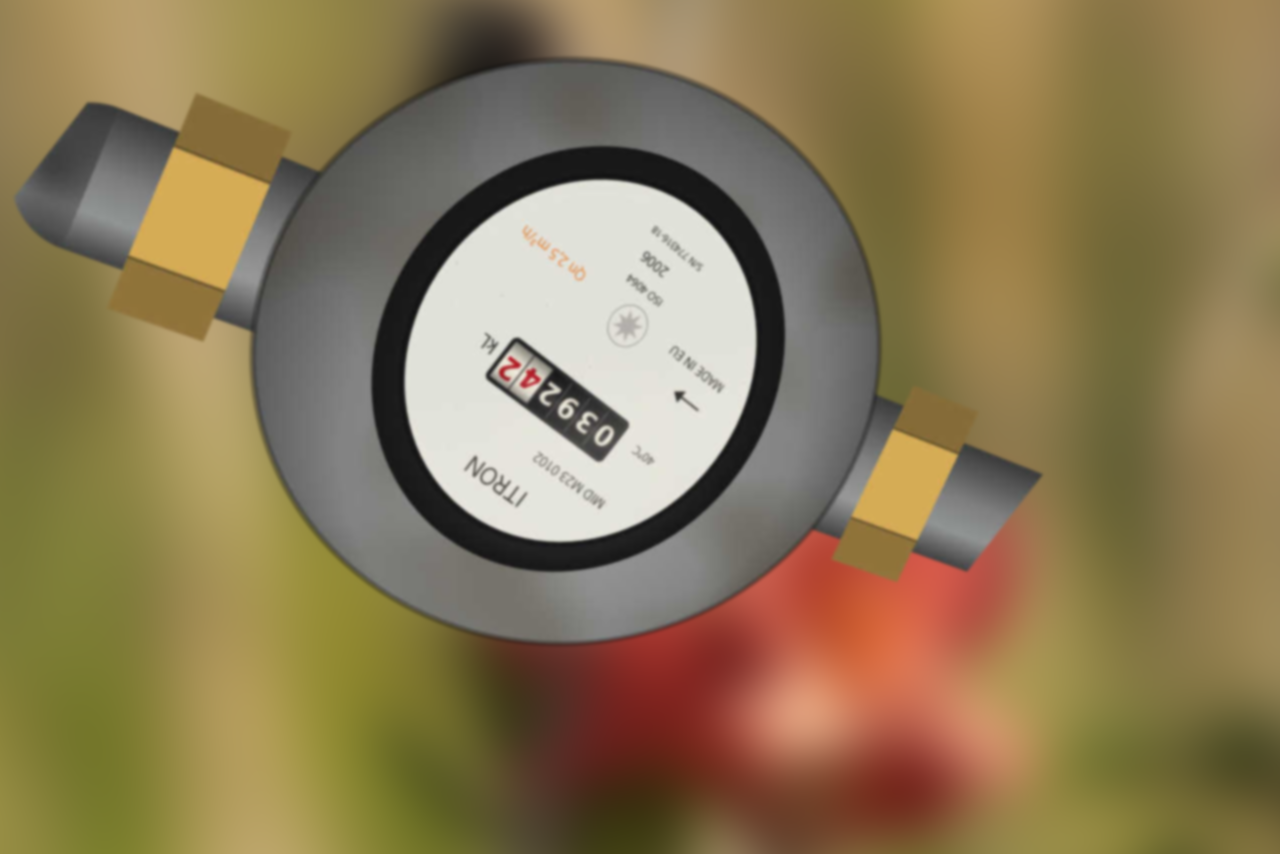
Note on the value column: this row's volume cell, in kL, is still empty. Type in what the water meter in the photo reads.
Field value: 392.42 kL
